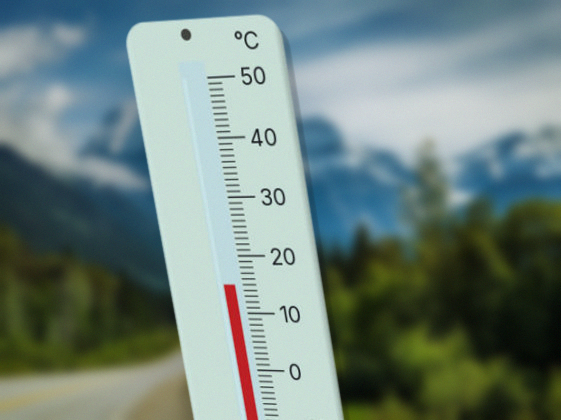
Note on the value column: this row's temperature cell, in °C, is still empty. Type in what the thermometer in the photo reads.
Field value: 15 °C
